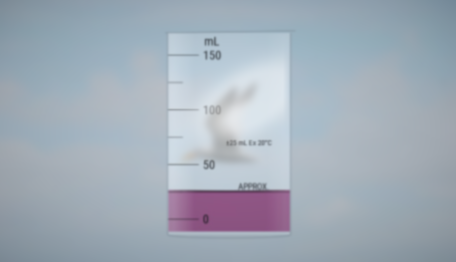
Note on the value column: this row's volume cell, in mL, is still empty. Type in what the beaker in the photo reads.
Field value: 25 mL
